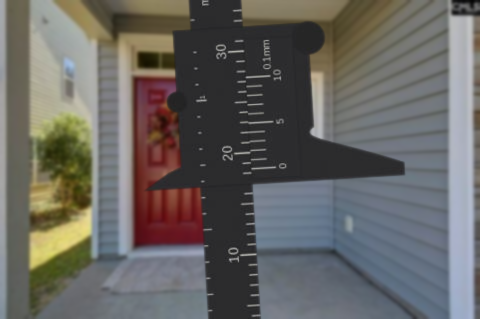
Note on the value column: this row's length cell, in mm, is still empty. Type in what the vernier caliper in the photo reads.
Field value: 18.4 mm
